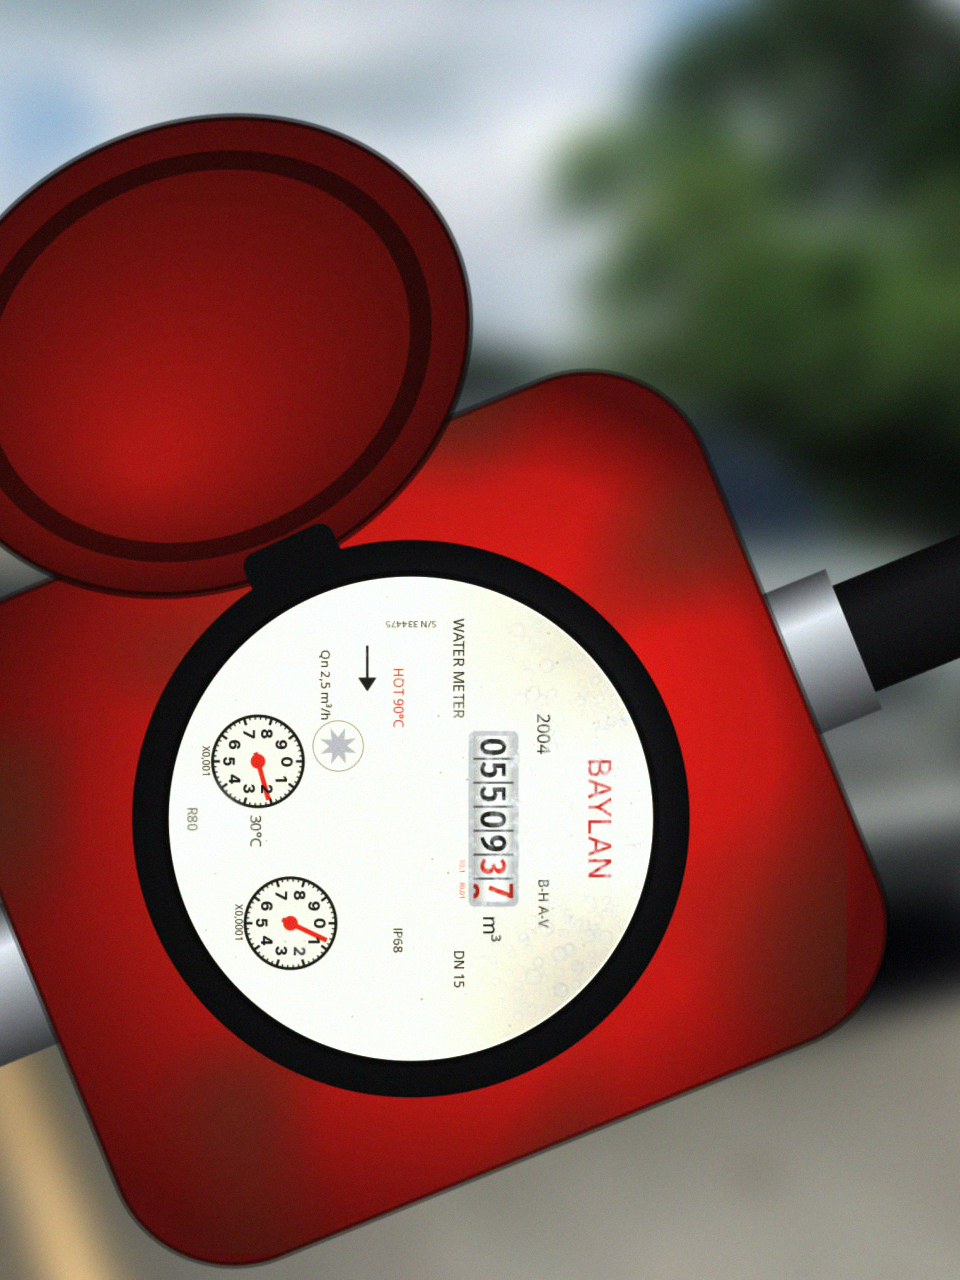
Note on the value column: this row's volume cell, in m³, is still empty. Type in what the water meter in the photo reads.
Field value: 5509.3720 m³
